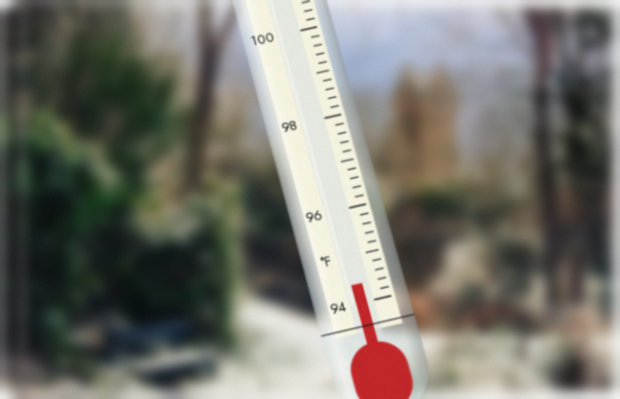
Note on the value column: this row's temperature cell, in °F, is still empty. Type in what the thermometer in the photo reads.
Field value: 94.4 °F
